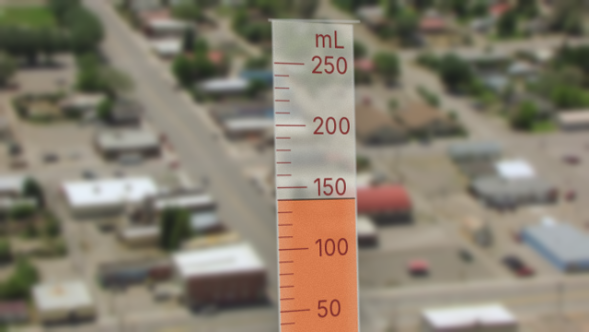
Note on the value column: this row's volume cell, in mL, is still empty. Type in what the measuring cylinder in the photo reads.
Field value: 140 mL
